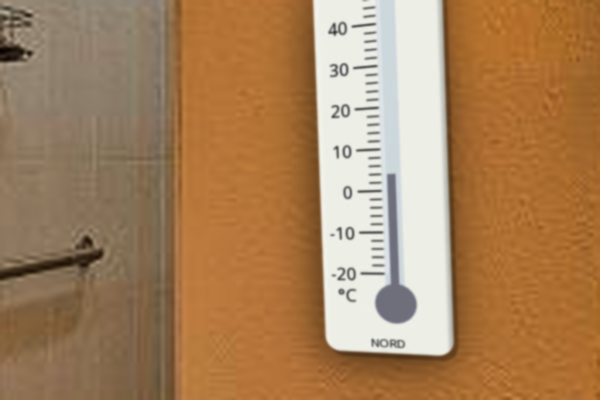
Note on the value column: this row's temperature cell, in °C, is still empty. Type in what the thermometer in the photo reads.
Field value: 4 °C
